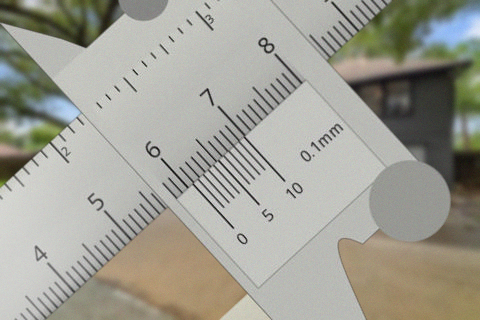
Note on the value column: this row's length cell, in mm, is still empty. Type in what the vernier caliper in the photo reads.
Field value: 60.8 mm
